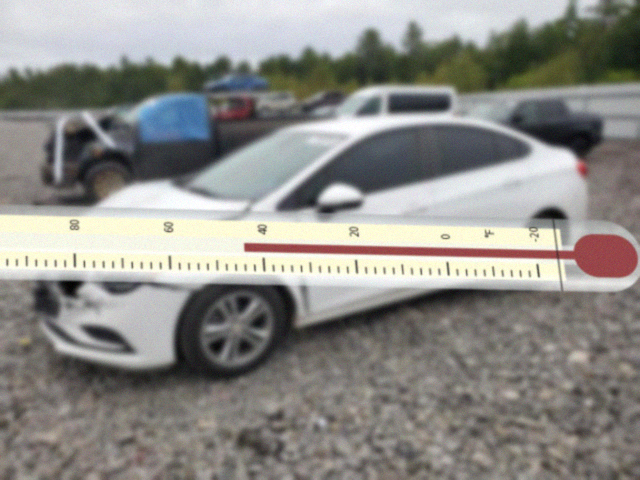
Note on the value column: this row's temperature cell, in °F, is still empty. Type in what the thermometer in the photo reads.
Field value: 44 °F
